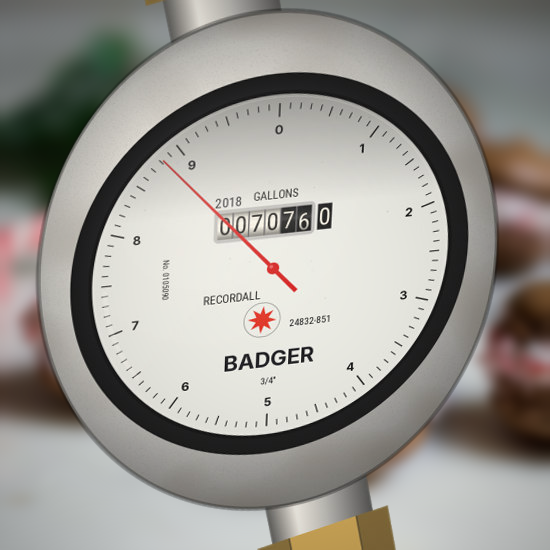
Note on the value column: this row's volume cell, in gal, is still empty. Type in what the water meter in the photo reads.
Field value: 70758.8 gal
